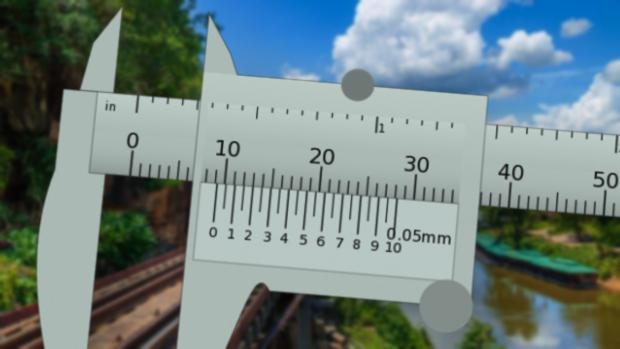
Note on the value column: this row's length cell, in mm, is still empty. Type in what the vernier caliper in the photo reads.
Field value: 9.2 mm
